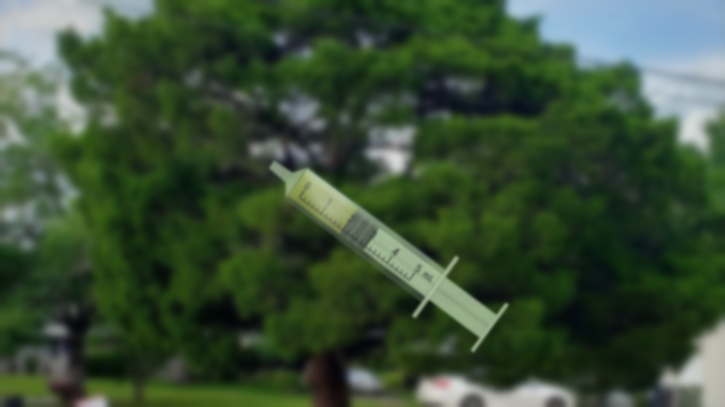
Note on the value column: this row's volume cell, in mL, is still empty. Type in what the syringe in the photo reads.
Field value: 2 mL
